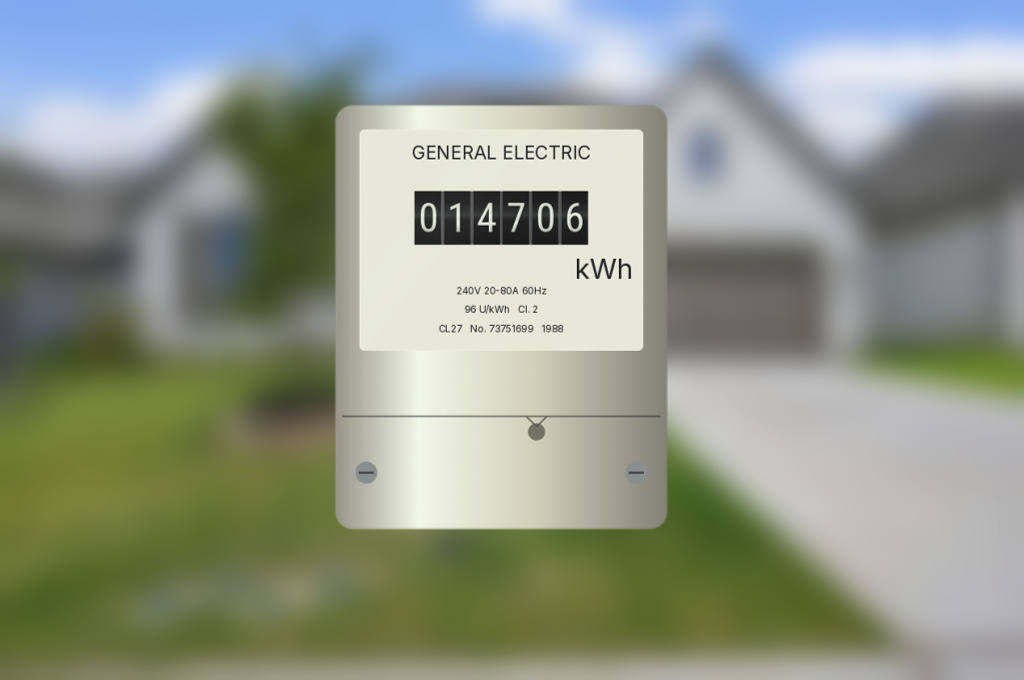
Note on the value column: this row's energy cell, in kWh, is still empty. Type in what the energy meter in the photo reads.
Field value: 14706 kWh
